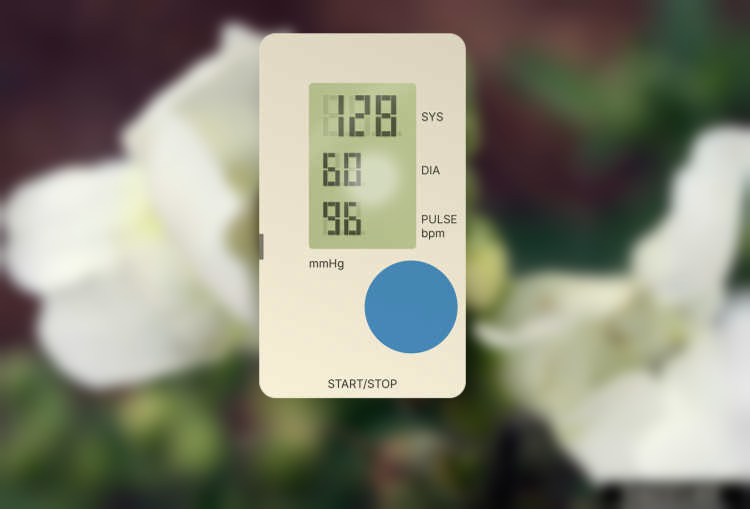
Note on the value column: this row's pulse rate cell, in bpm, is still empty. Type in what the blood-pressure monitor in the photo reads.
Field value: 96 bpm
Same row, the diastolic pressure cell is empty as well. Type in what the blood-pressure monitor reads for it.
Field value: 60 mmHg
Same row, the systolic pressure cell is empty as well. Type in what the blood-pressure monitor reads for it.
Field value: 128 mmHg
